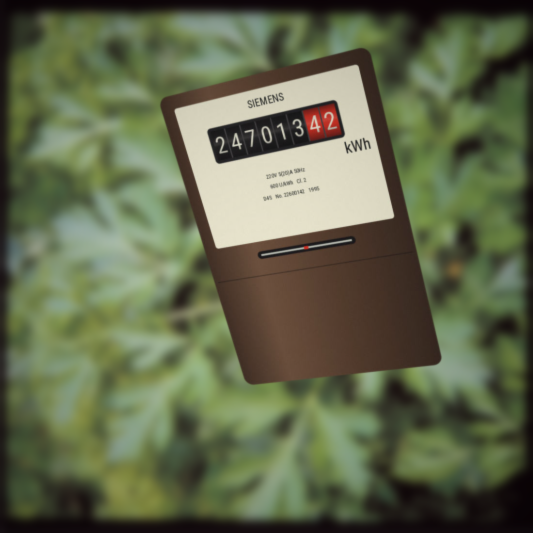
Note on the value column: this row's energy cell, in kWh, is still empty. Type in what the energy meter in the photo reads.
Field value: 247013.42 kWh
